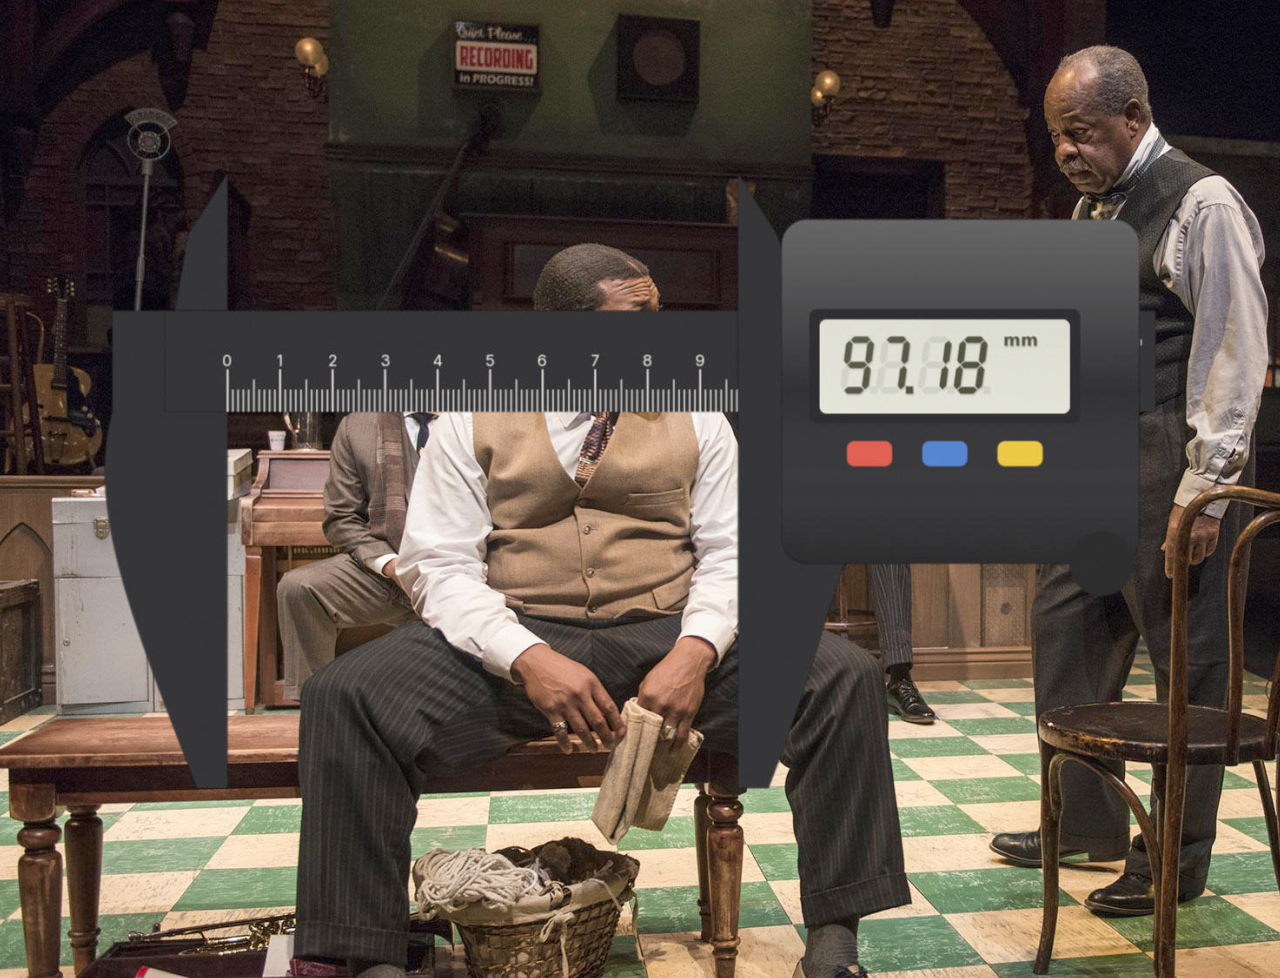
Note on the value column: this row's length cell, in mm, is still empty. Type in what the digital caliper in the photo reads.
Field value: 97.18 mm
